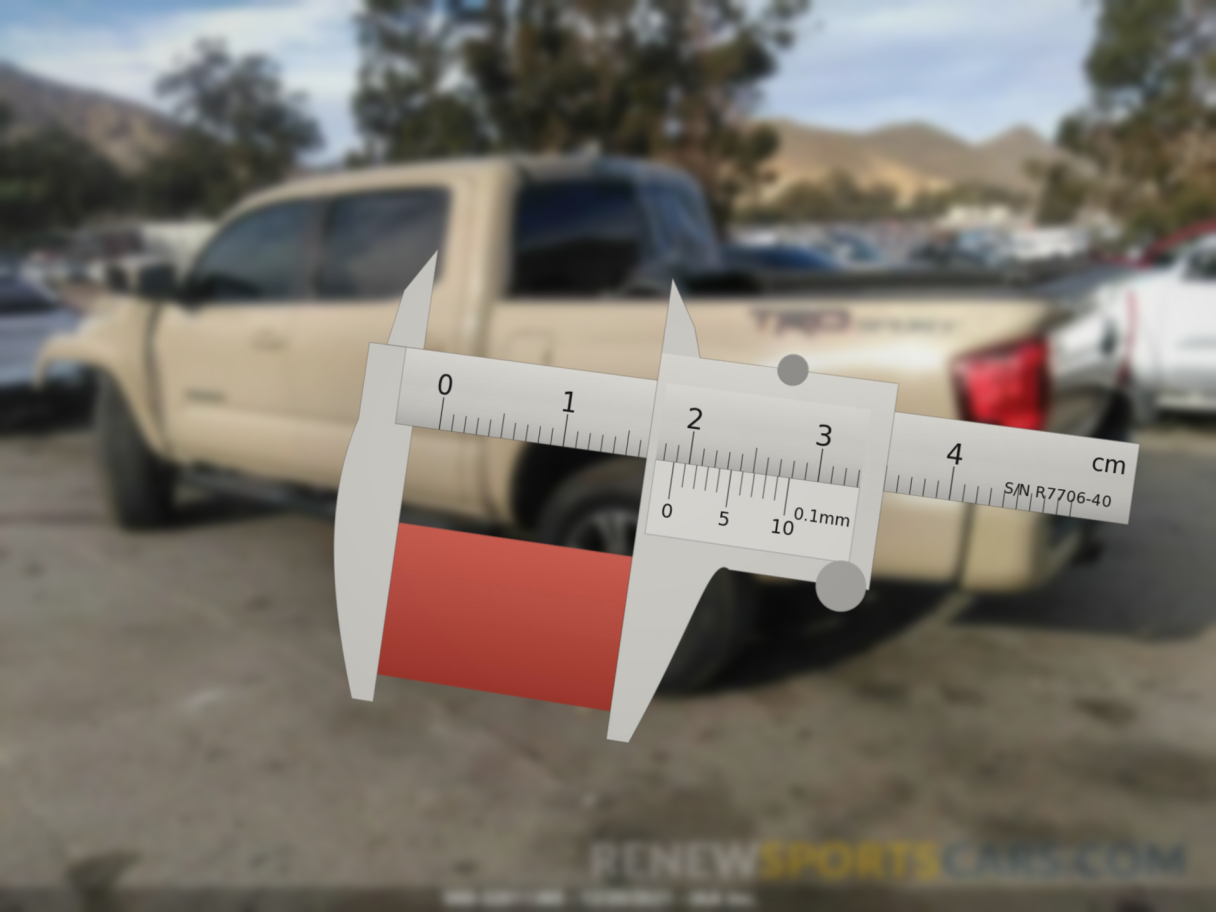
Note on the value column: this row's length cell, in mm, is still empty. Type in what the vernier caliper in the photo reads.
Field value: 18.8 mm
